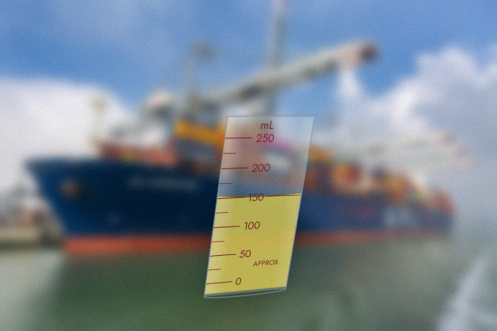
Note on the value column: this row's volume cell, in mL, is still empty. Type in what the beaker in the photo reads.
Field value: 150 mL
